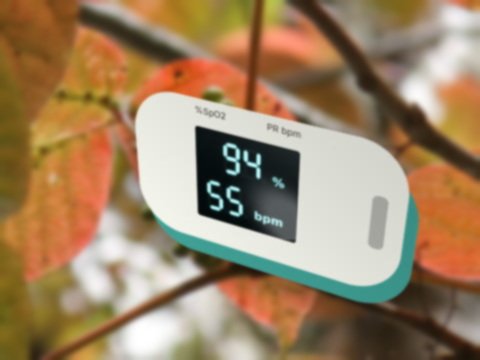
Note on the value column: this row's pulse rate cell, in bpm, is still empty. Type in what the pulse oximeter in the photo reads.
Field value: 55 bpm
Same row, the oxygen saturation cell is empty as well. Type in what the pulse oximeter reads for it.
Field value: 94 %
